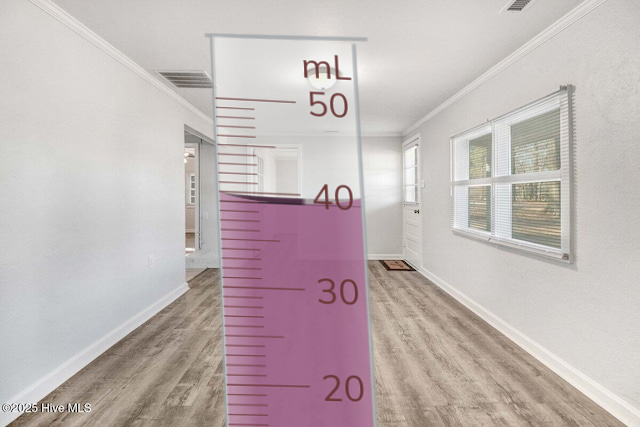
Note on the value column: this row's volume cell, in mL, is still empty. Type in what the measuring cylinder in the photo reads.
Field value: 39 mL
